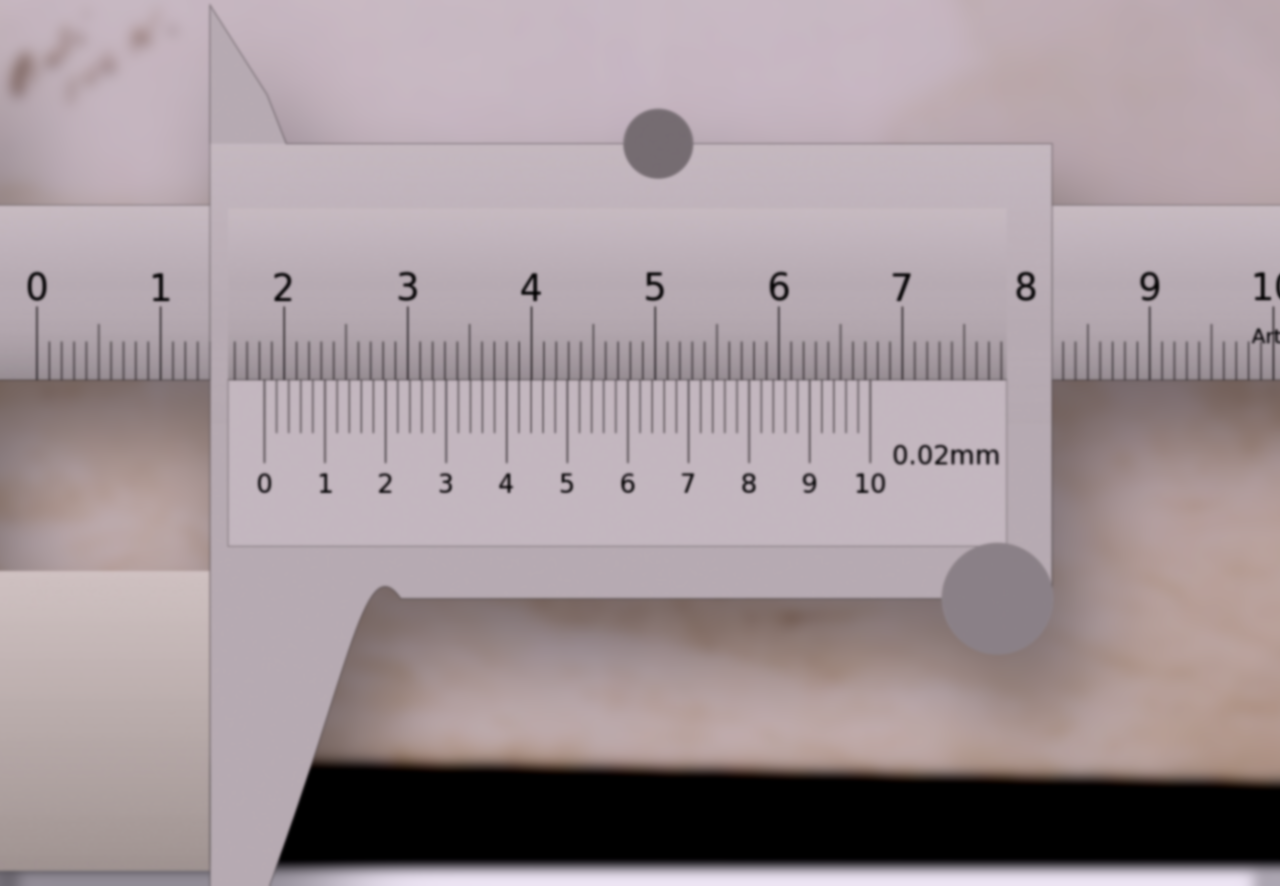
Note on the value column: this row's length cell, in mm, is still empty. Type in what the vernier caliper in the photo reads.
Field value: 18.4 mm
